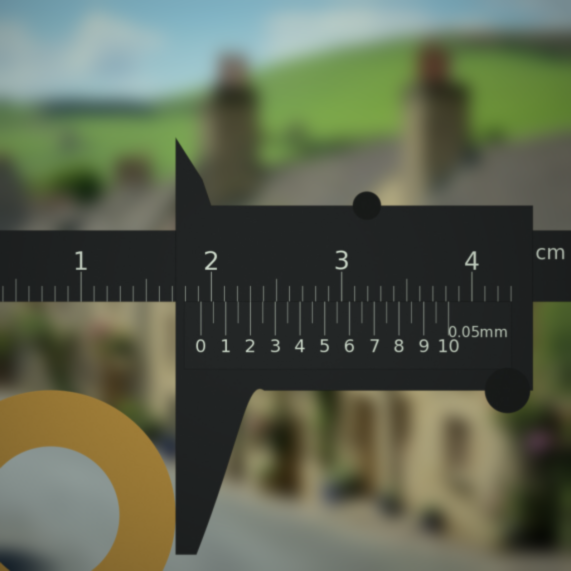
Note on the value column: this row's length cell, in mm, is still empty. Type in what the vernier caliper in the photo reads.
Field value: 19.2 mm
